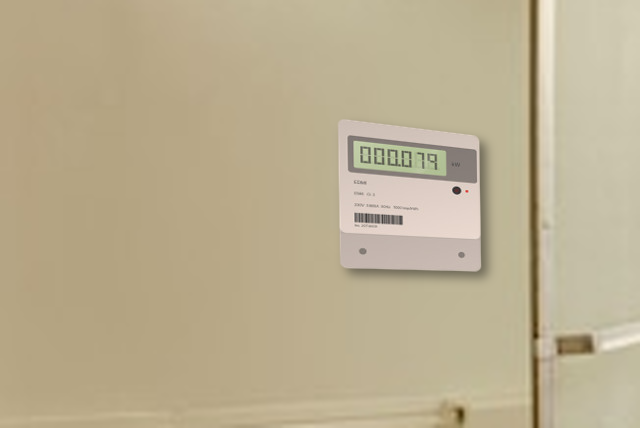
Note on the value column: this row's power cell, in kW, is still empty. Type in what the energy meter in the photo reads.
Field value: 0.079 kW
